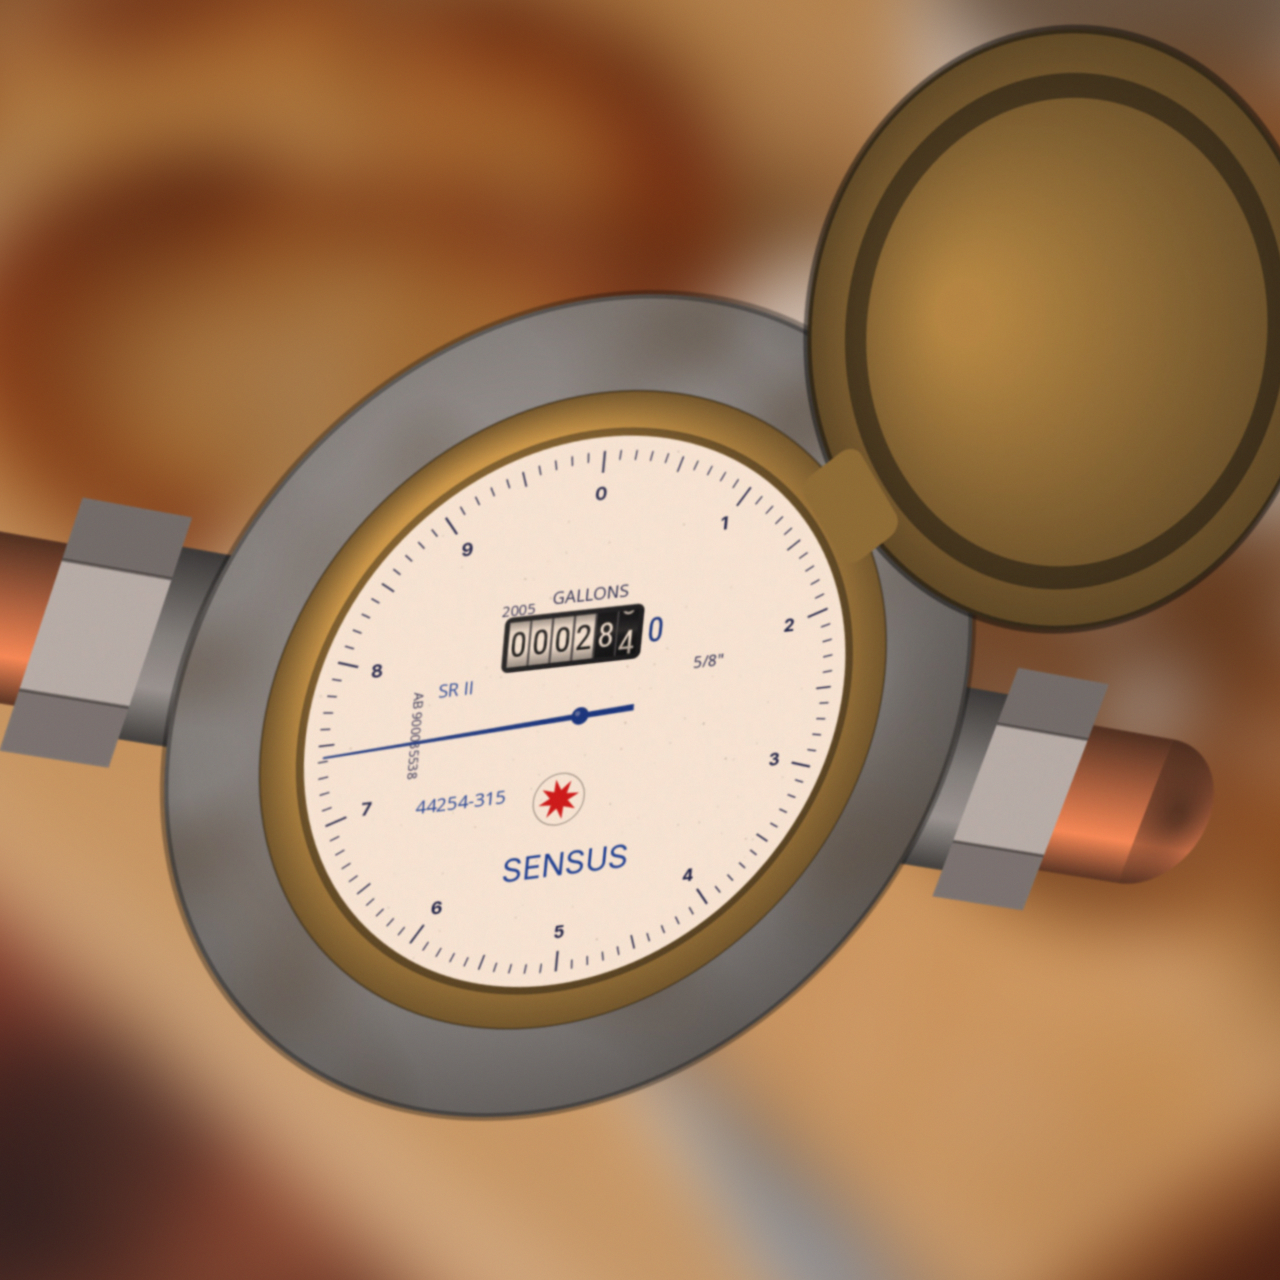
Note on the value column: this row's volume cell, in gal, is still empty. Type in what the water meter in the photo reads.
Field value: 2837.4 gal
